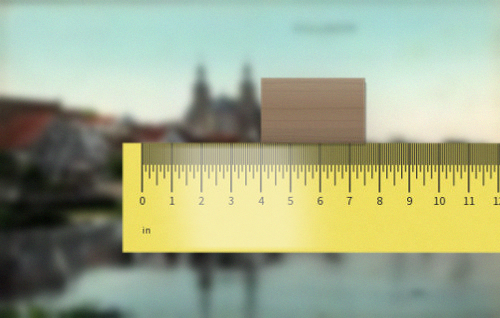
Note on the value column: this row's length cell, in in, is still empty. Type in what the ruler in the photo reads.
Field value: 3.5 in
